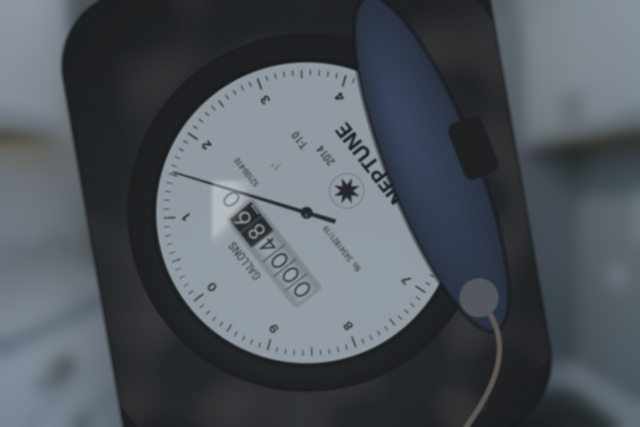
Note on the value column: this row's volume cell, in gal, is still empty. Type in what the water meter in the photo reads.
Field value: 4861.5 gal
